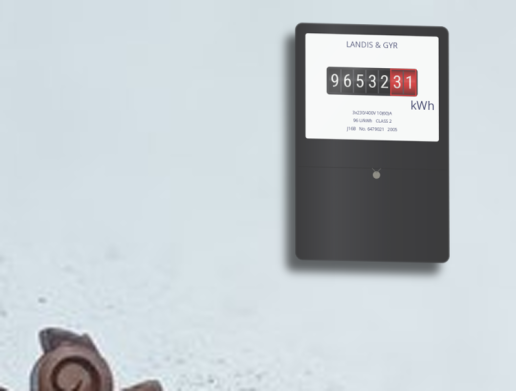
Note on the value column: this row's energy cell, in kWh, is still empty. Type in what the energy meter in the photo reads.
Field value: 96532.31 kWh
